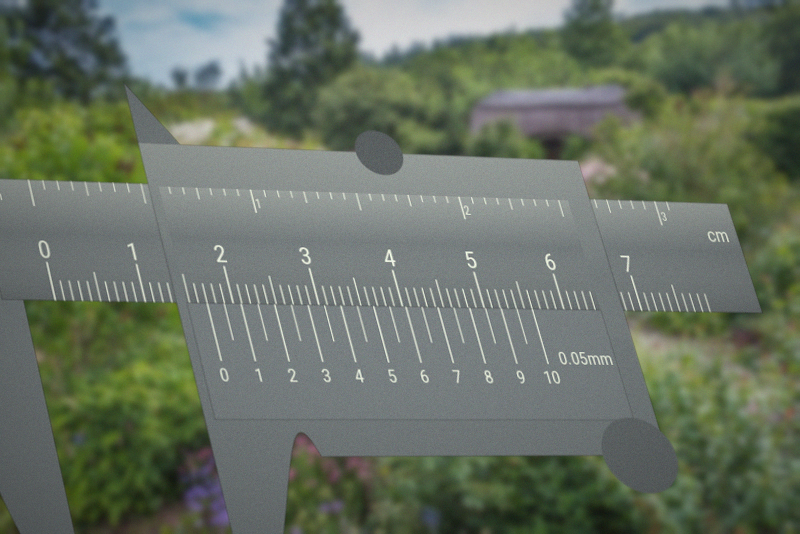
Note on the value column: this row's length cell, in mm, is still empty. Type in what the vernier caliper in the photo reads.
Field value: 17.0 mm
